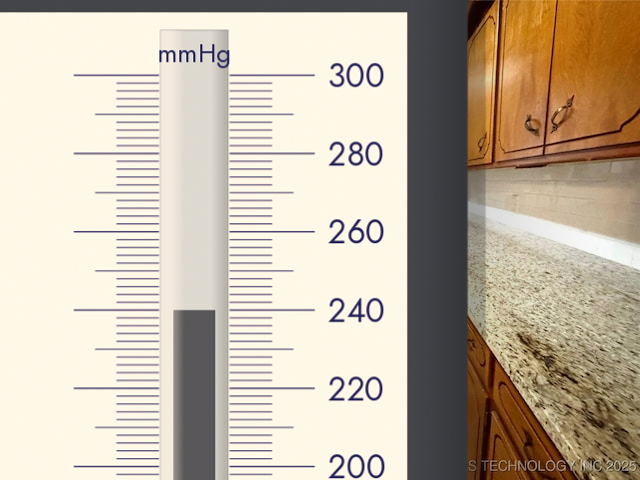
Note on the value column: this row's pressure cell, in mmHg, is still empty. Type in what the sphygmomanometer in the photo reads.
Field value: 240 mmHg
